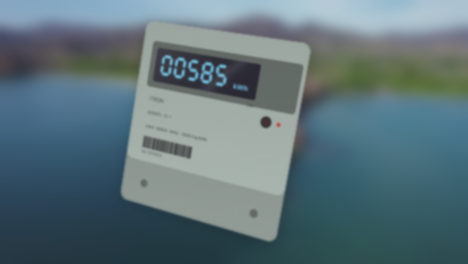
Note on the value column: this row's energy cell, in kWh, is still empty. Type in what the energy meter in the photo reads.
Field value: 585 kWh
